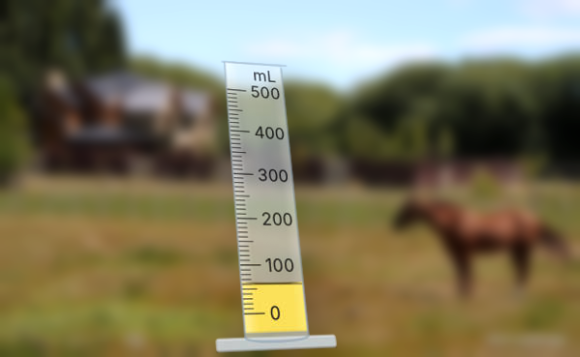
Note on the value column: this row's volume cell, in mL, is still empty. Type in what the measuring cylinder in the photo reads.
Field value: 60 mL
